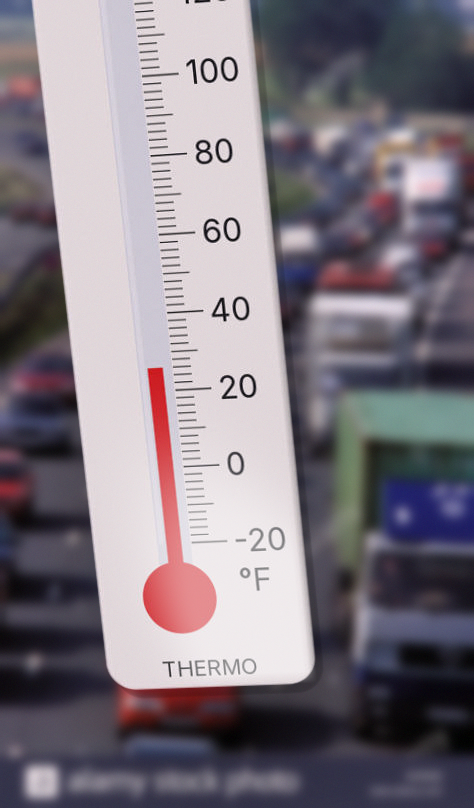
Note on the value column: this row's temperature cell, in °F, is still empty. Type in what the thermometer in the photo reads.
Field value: 26 °F
